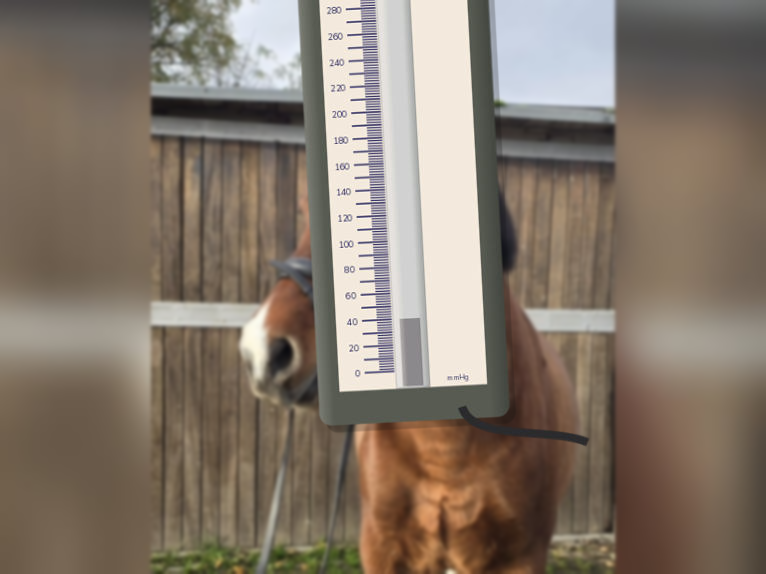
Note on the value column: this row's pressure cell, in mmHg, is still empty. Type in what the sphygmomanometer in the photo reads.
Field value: 40 mmHg
